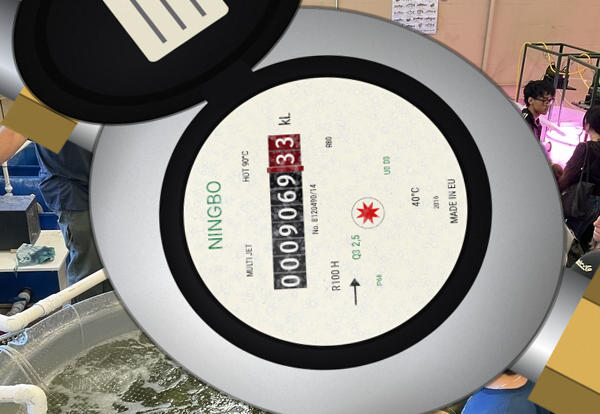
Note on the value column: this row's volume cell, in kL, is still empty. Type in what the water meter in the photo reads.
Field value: 9069.33 kL
